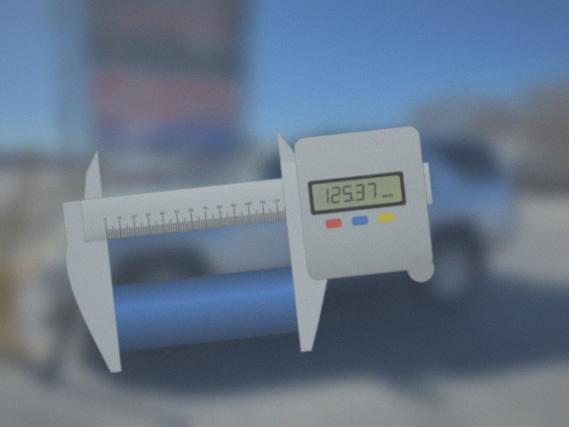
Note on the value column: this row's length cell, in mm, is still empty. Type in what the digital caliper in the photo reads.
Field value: 125.37 mm
